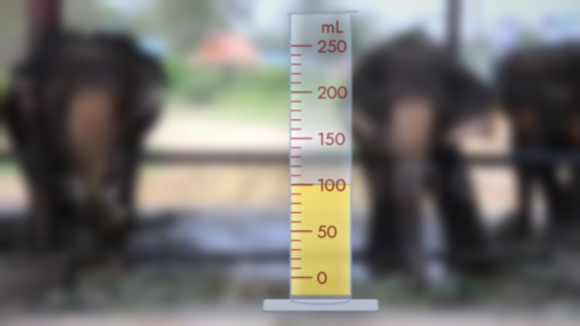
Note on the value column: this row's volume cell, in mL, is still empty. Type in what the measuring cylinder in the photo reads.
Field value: 100 mL
